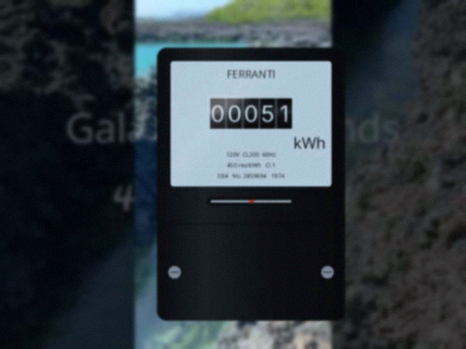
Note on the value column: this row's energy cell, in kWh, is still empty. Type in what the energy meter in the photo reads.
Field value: 51 kWh
